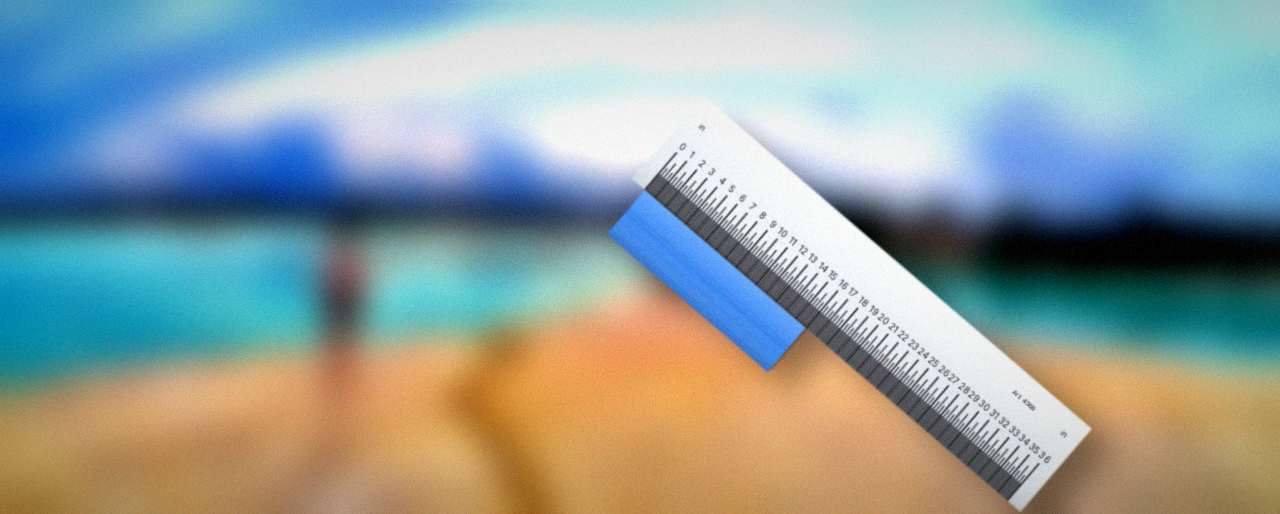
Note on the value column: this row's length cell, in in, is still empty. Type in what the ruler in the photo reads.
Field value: 16 in
